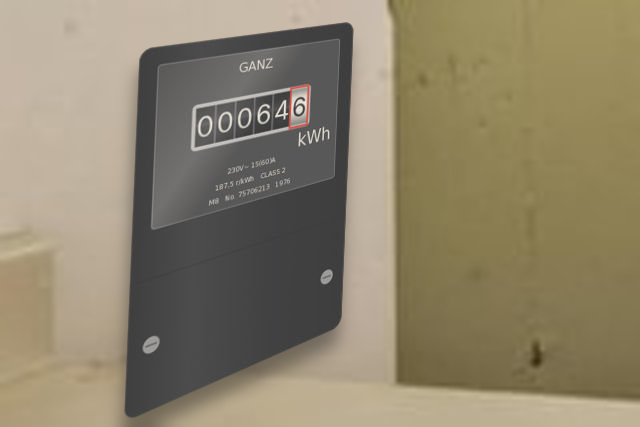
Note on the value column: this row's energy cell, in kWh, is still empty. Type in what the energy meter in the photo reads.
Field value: 64.6 kWh
